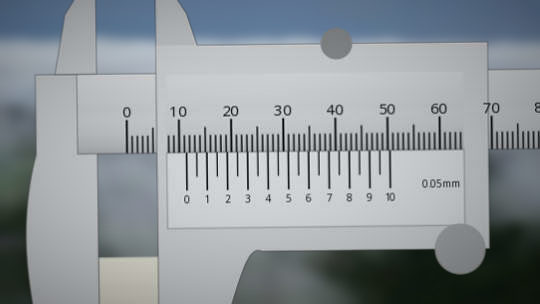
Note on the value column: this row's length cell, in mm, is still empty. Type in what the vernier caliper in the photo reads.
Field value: 11.4 mm
